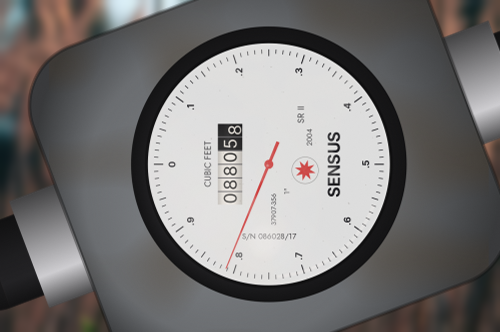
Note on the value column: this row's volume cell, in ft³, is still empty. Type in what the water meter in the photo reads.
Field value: 88057.81 ft³
